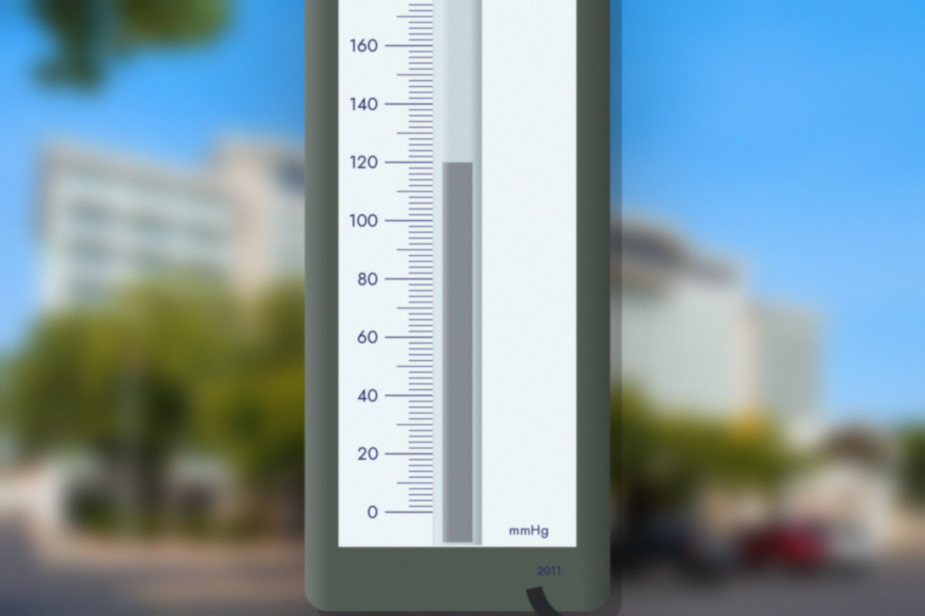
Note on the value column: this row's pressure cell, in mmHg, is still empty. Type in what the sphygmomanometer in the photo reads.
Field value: 120 mmHg
